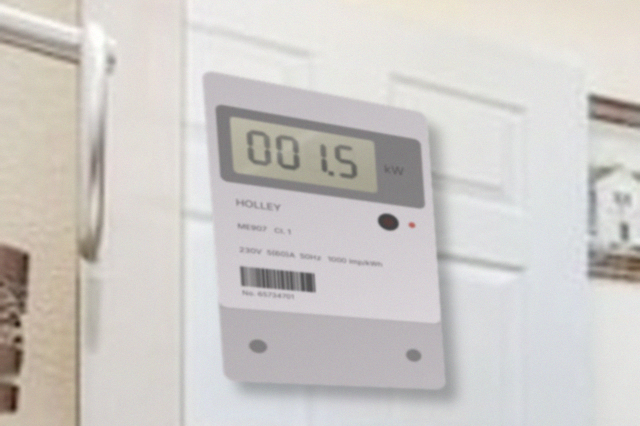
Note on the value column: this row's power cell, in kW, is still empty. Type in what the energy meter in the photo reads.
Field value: 1.5 kW
